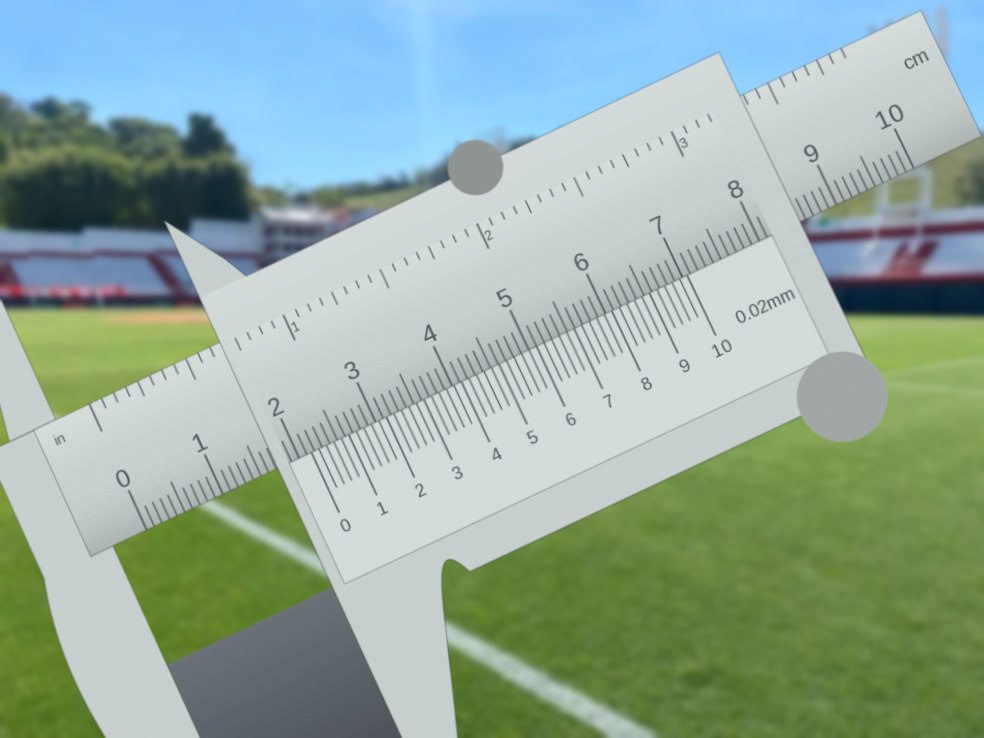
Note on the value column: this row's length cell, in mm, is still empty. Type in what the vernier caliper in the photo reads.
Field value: 21.6 mm
